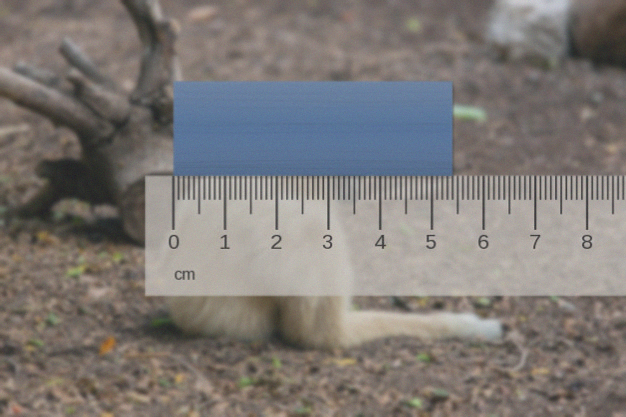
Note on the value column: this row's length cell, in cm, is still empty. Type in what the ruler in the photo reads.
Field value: 5.4 cm
